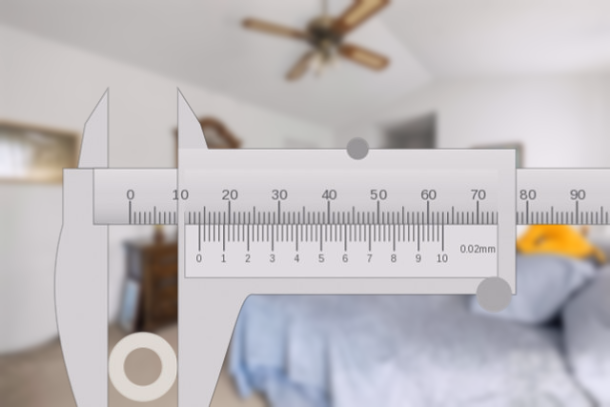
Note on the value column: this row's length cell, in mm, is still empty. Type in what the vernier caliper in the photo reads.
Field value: 14.0 mm
